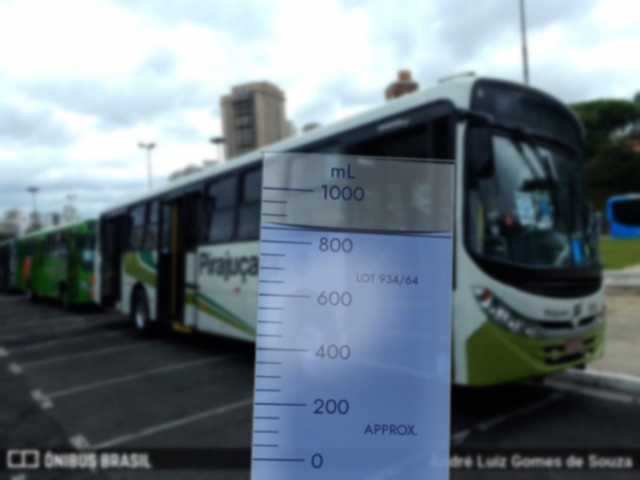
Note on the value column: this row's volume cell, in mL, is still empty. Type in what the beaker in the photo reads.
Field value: 850 mL
